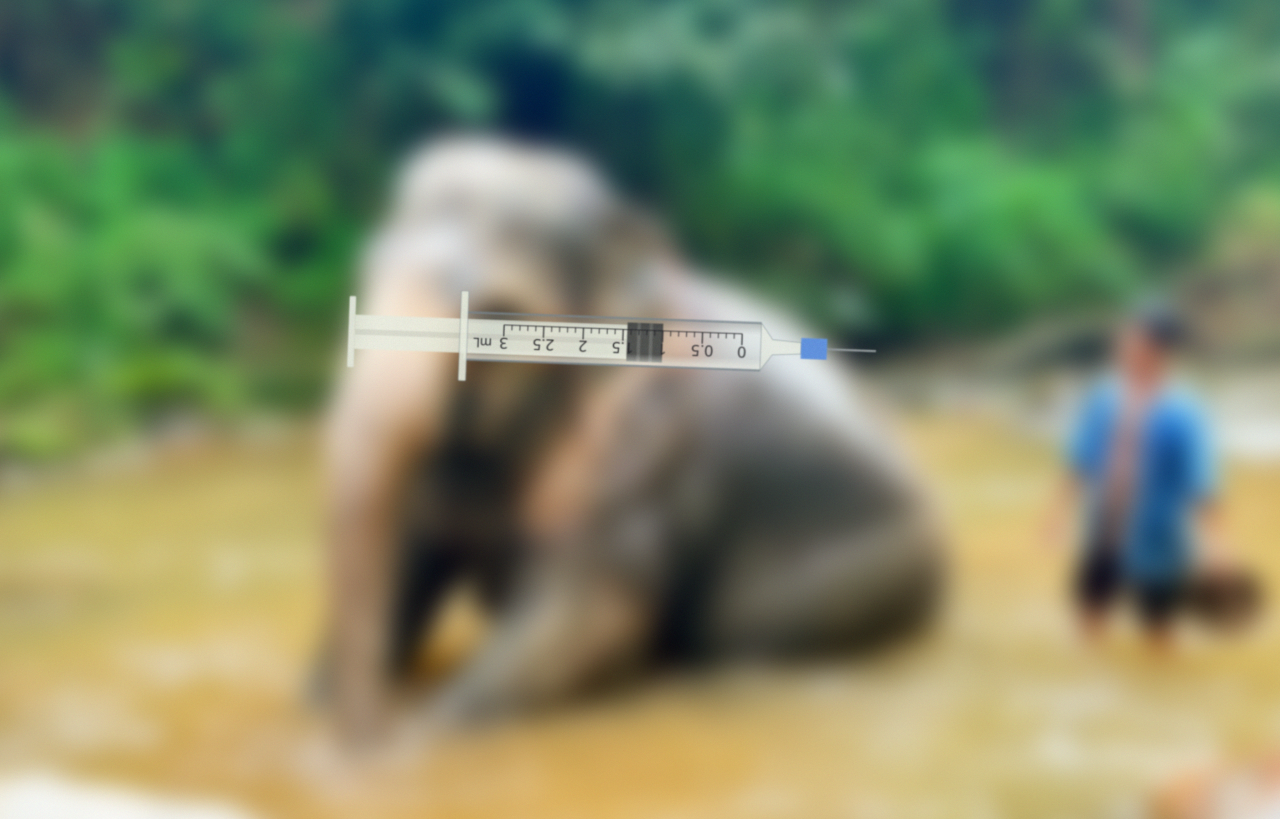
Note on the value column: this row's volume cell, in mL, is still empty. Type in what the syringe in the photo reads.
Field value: 1 mL
